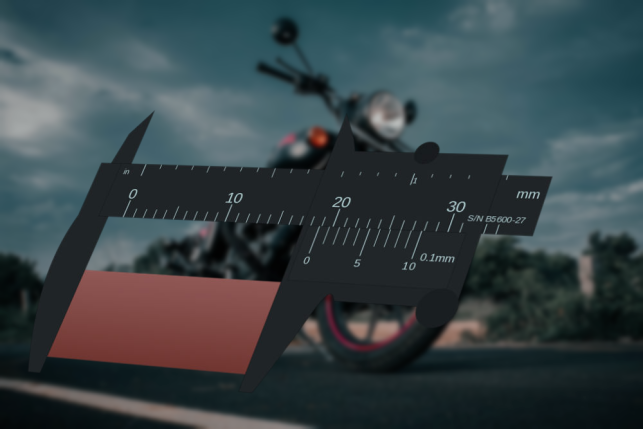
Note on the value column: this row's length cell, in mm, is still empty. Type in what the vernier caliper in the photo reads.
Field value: 18.8 mm
